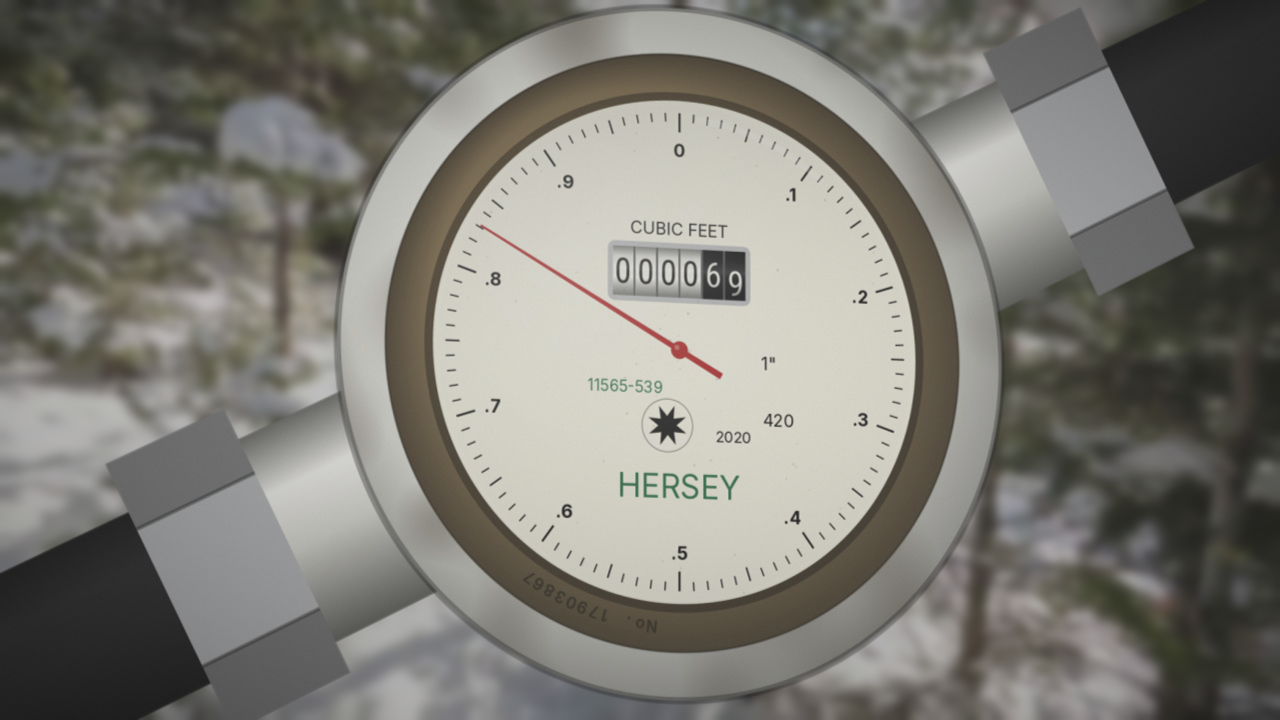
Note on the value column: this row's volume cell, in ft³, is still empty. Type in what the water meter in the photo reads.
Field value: 68.83 ft³
